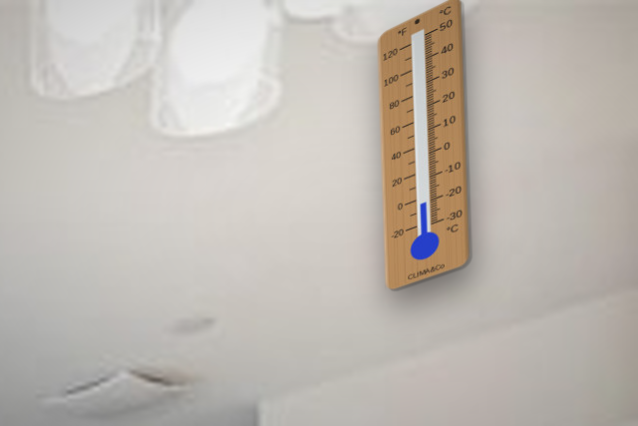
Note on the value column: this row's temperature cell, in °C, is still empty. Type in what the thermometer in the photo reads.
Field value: -20 °C
